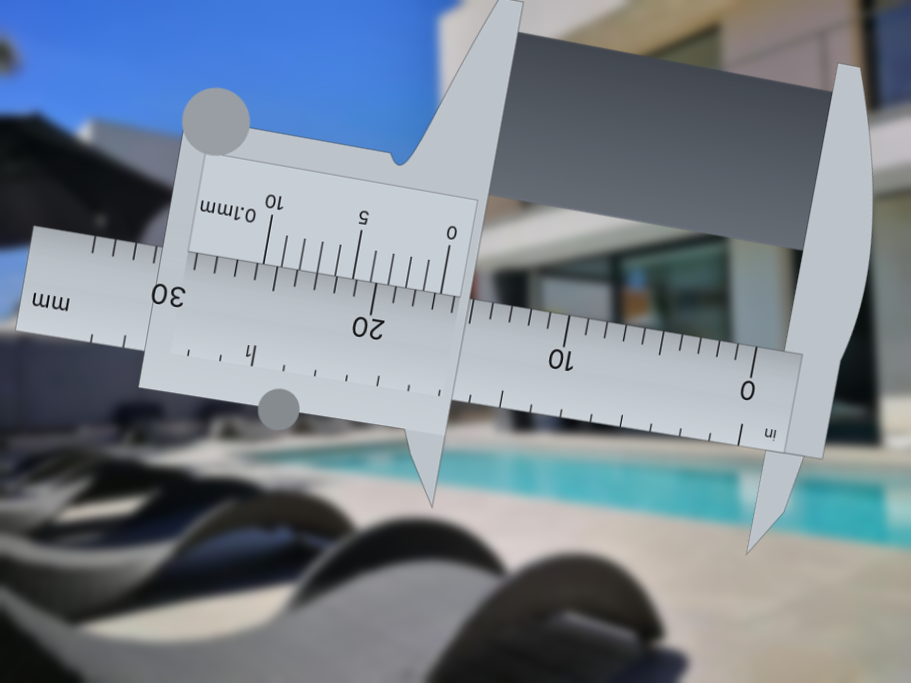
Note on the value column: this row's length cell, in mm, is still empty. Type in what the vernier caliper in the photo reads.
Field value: 16.7 mm
